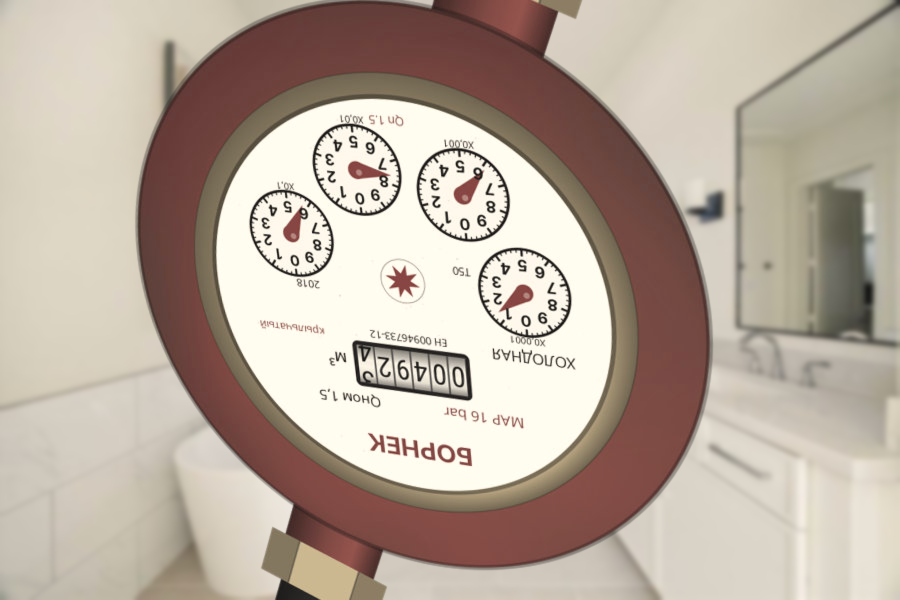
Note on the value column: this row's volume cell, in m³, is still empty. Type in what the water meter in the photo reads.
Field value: 4923.5761 m³
